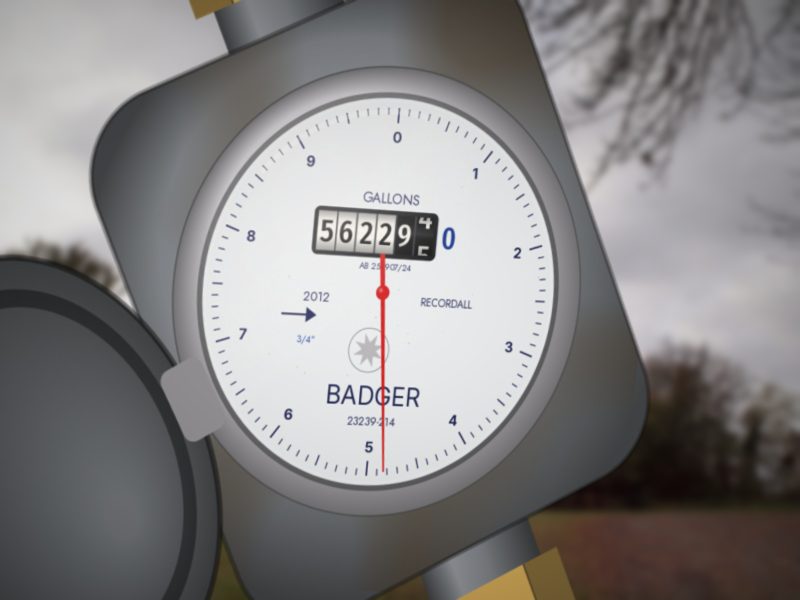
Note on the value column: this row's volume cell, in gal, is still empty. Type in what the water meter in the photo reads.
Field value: 5622944.8 gal
